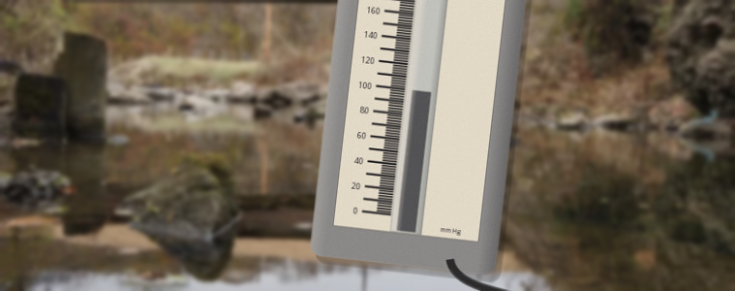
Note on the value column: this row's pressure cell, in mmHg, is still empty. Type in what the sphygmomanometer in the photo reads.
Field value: 100 mmHg
